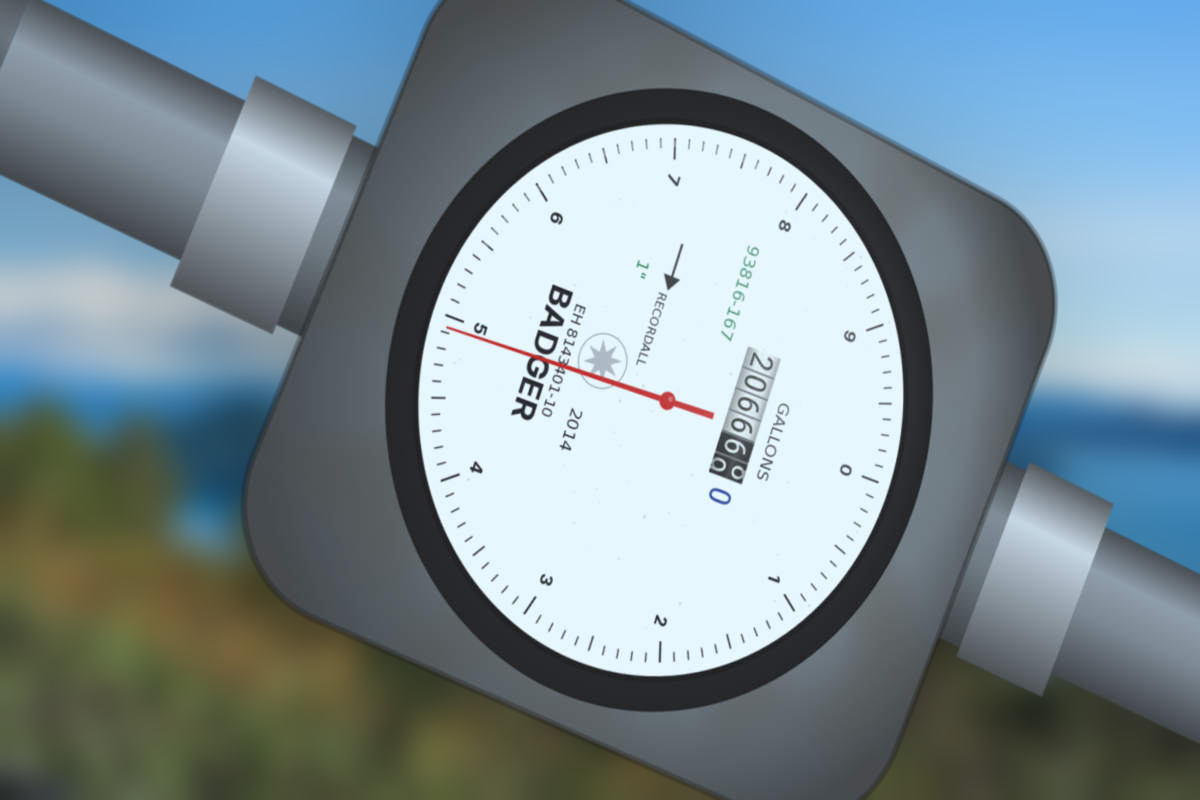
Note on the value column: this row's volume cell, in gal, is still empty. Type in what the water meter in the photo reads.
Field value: 2066684.9 gal
